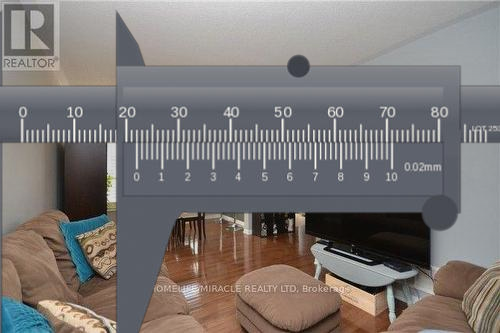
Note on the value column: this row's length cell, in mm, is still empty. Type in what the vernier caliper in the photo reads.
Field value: 22.0 mm
